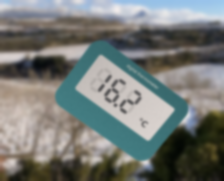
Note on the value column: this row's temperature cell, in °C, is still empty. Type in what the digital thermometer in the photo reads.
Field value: 16.2 °C
